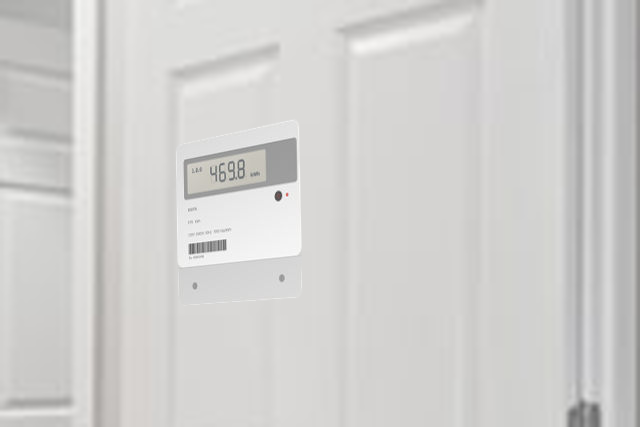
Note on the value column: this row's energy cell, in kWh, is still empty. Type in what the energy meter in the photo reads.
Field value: 469.8 kWh
